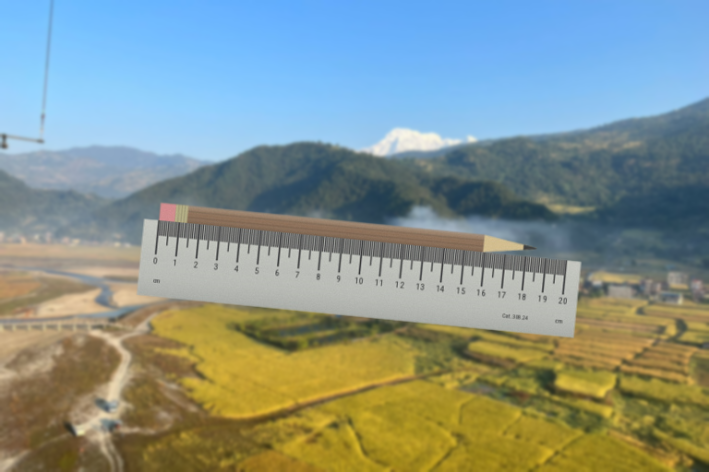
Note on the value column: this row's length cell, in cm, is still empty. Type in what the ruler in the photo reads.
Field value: 18.5 cm
